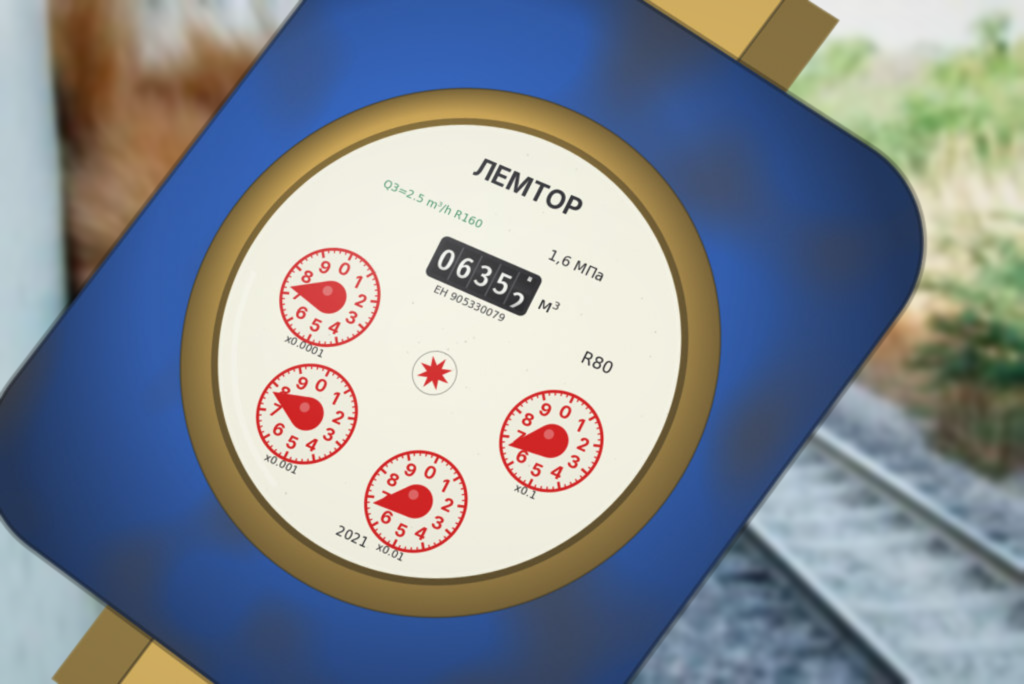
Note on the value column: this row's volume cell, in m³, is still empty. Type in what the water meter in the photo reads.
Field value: 6351.6677 m³
